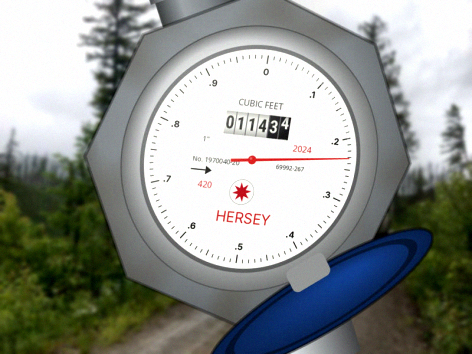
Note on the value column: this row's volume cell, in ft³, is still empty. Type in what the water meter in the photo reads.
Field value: 11434.23 ft³
